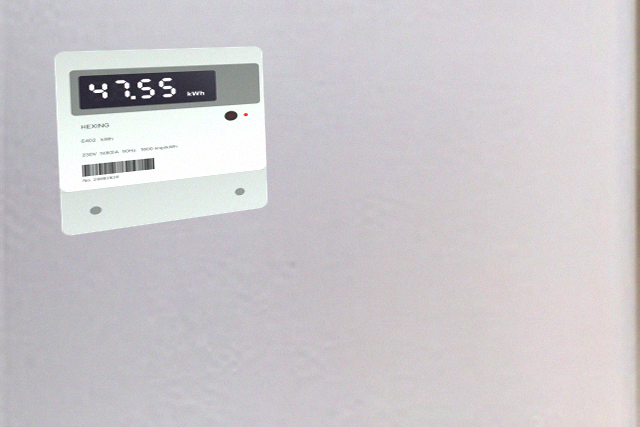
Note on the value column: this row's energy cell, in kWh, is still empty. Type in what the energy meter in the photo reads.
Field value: 47.55 kWh
